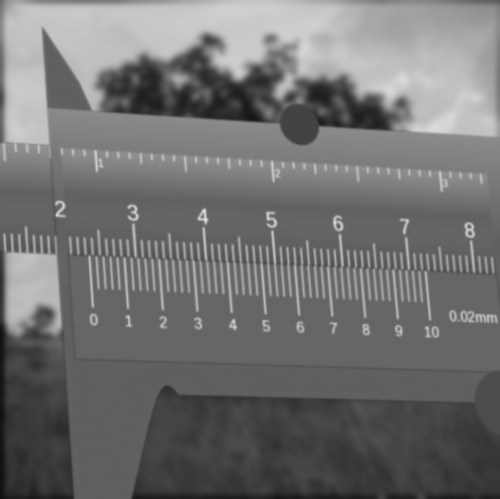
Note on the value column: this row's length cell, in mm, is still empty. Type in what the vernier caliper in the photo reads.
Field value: 23.5 mm
